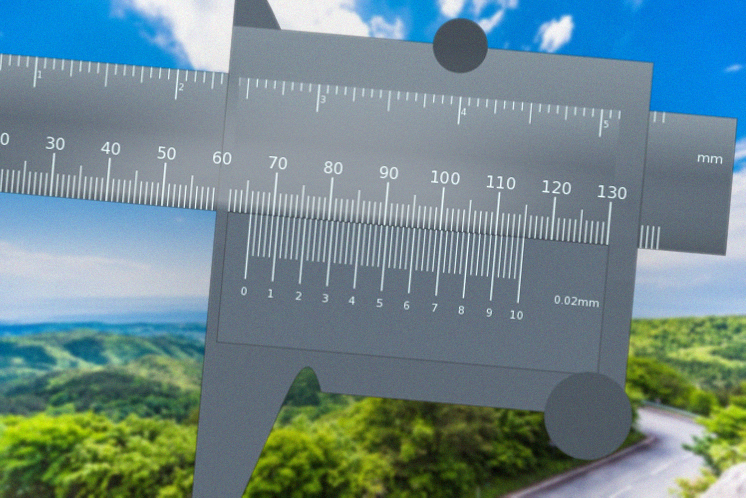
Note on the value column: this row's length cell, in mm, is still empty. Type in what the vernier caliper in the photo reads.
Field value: 66.0 mm
